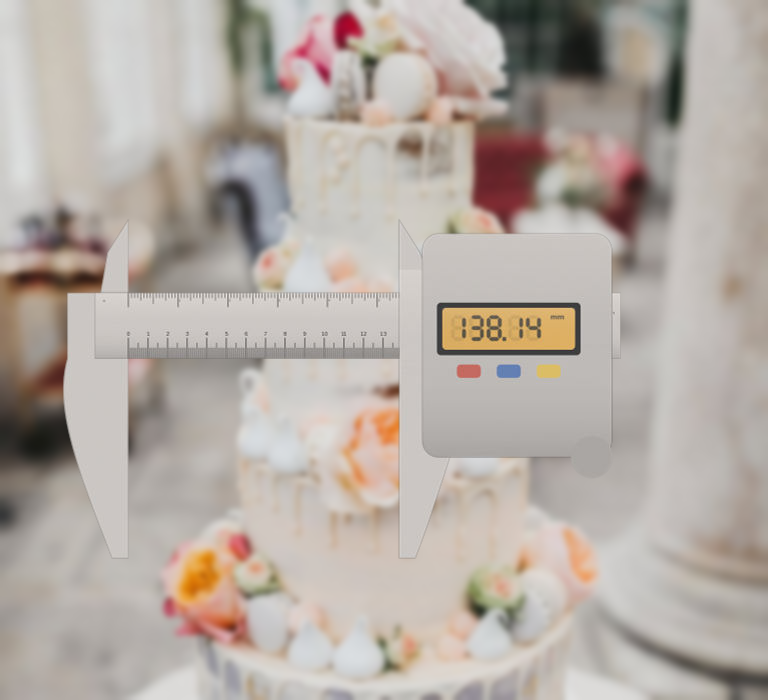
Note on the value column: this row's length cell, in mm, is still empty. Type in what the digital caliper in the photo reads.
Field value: 138.14 mm
